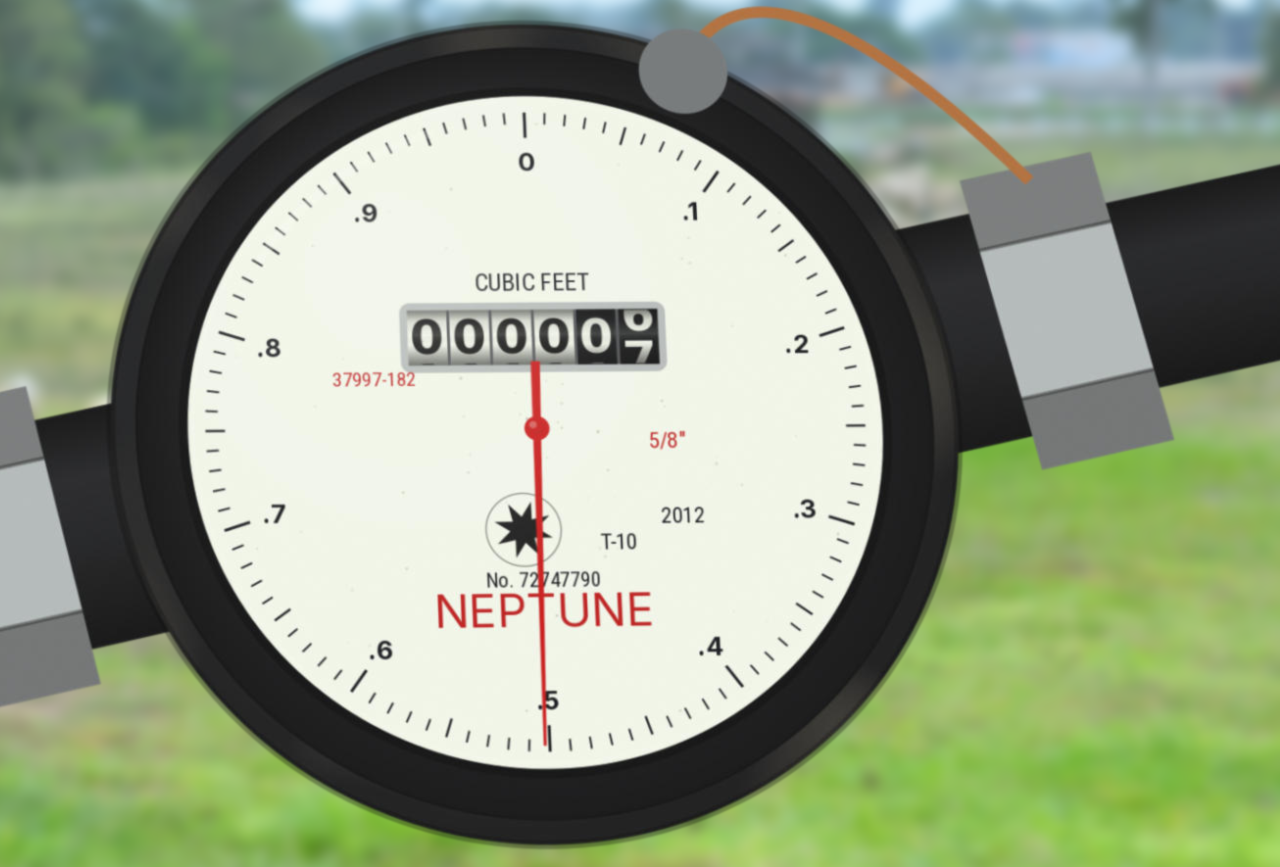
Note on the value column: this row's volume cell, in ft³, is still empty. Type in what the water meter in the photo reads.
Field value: 6.50 ft³
